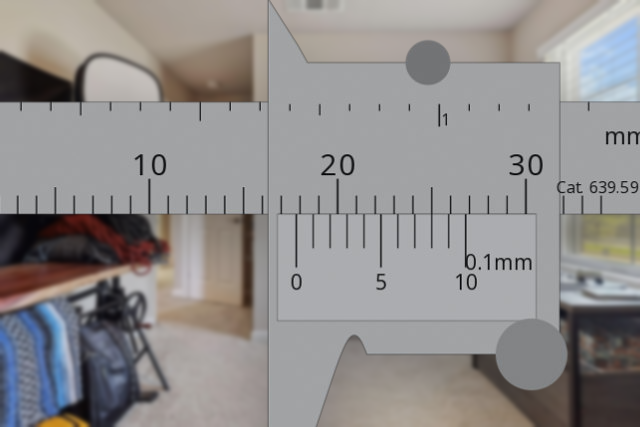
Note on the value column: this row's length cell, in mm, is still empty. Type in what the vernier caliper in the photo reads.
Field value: 17.8 mm
